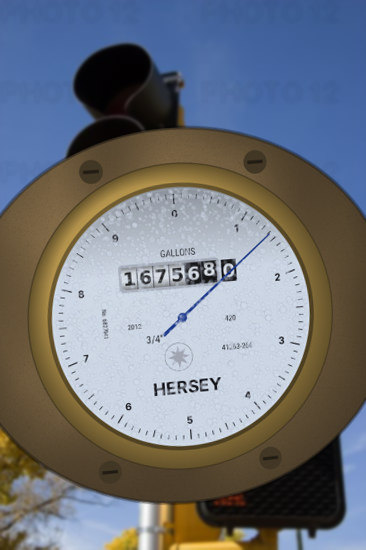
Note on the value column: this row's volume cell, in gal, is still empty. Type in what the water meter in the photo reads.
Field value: 1675681.4 gal
